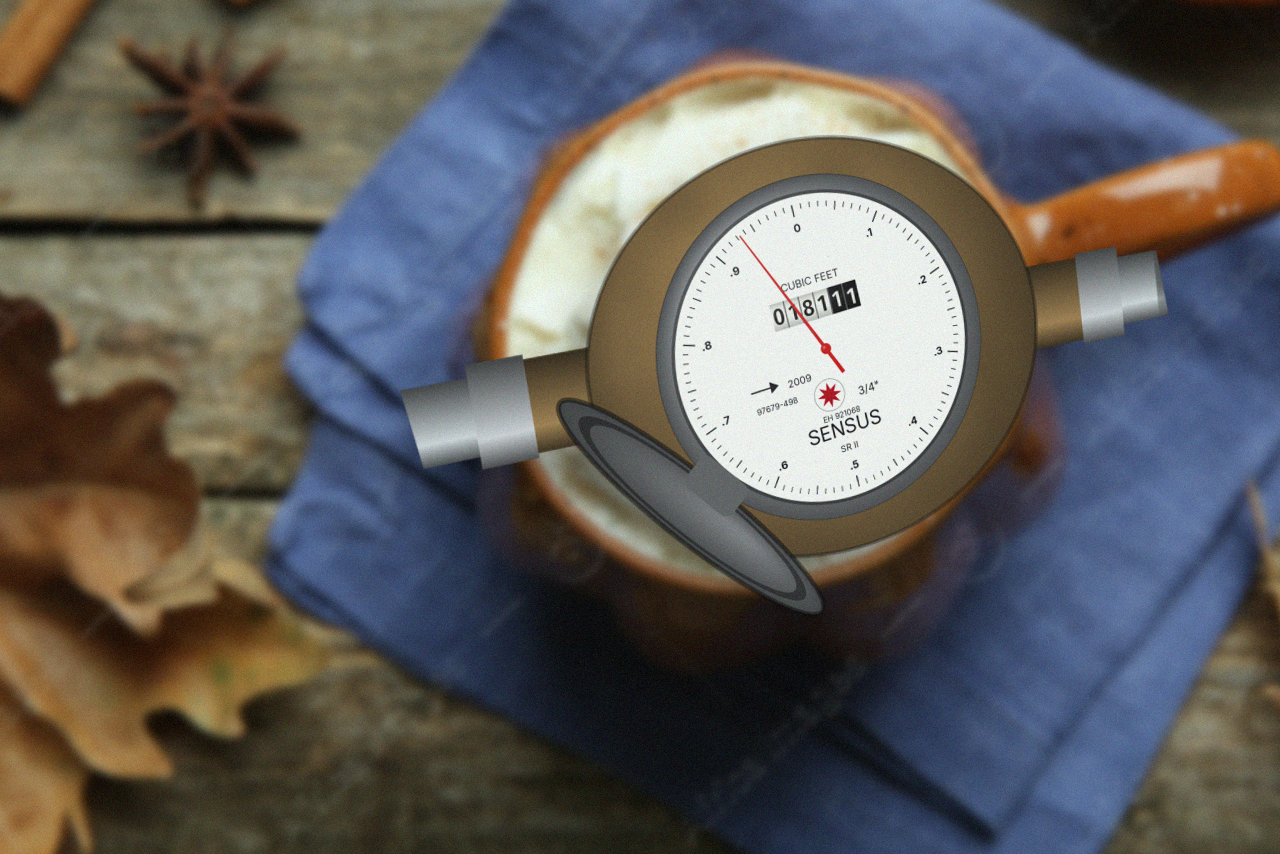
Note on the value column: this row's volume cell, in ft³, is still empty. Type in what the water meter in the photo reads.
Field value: 18110.93 ft³
